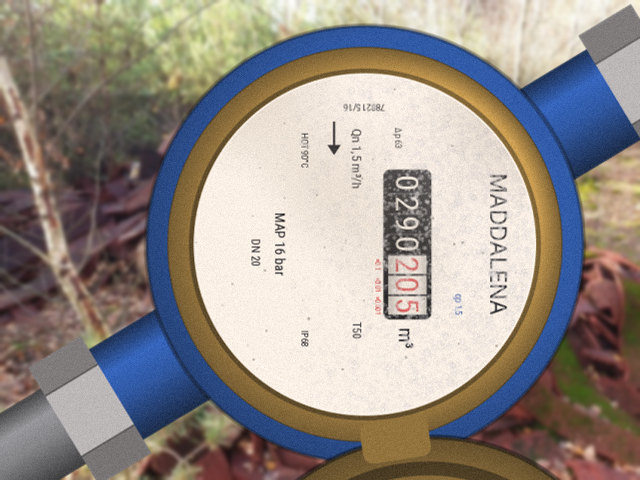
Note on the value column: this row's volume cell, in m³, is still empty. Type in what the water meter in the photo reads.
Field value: 290.205 m³
